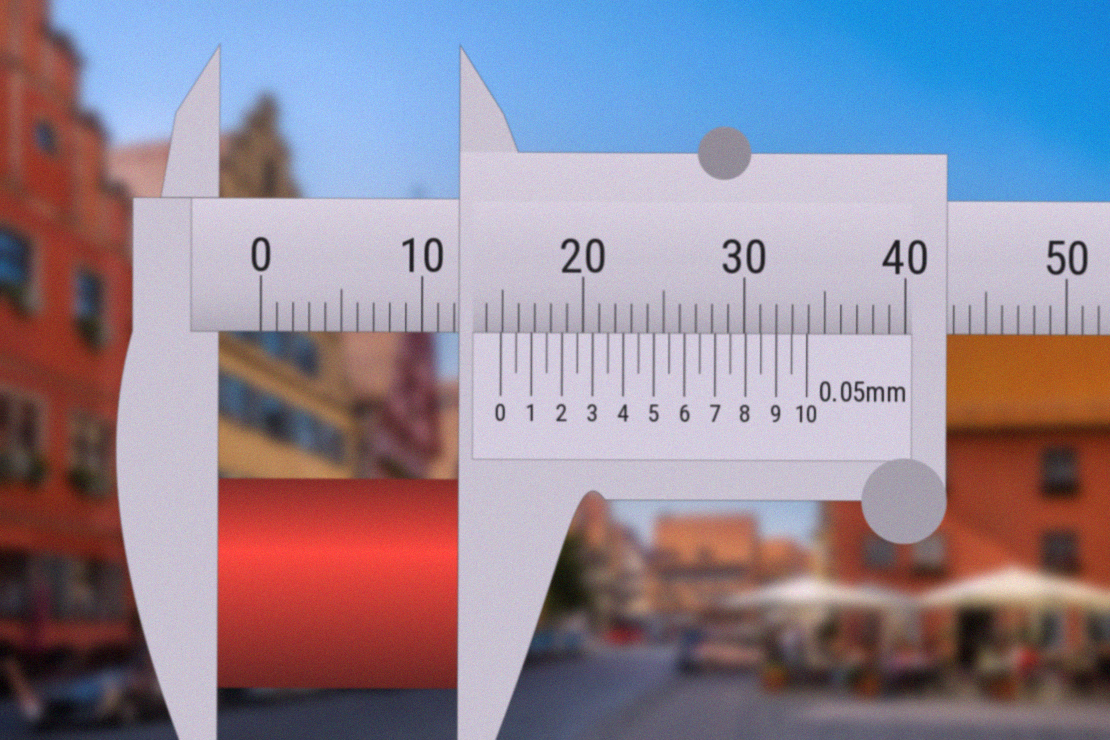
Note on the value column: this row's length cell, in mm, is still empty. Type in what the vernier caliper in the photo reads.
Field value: 14.9 mm
